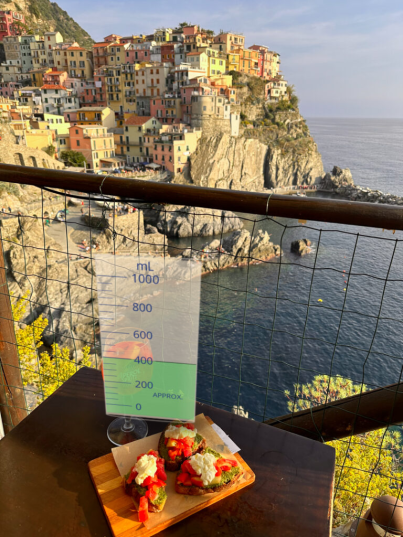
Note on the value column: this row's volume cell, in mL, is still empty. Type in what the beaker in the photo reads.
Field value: 400 mL
